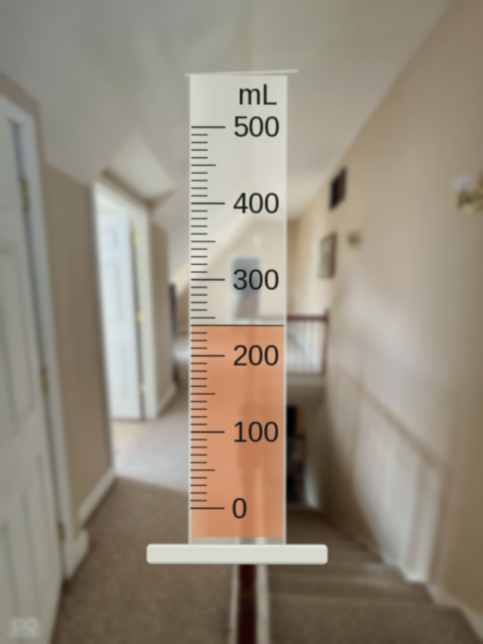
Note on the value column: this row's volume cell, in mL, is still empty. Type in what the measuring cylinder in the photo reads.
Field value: 240 mL
